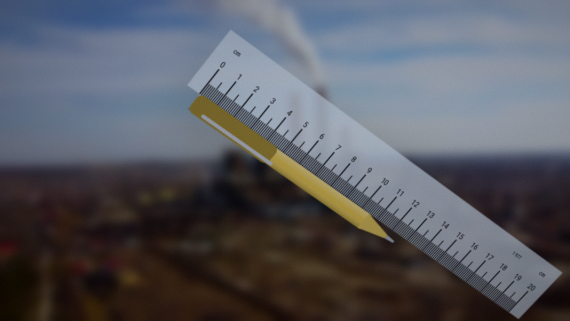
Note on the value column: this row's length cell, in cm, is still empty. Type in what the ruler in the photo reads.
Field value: 12.5 cm
